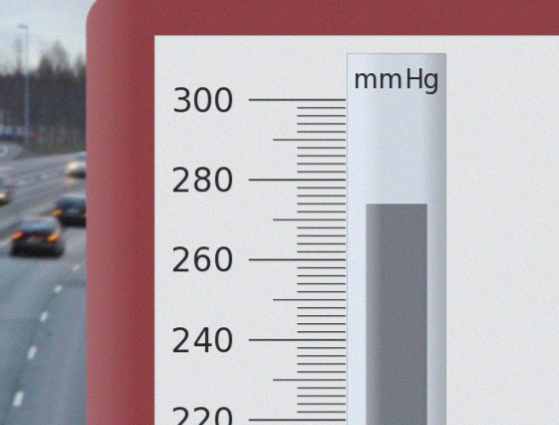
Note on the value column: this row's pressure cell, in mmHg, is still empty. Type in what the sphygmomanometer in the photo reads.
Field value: 274 mmHg
